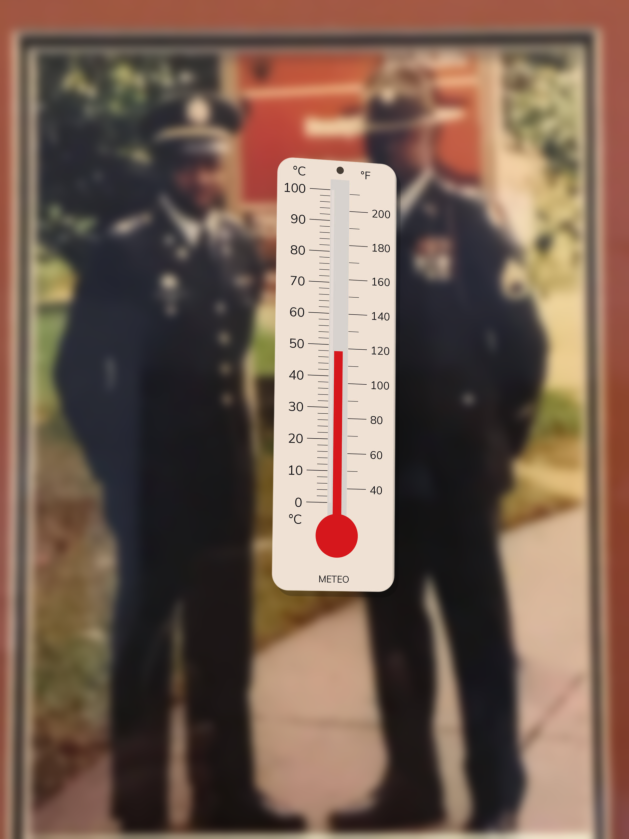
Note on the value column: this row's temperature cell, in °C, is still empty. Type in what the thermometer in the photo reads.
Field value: 48 °C
